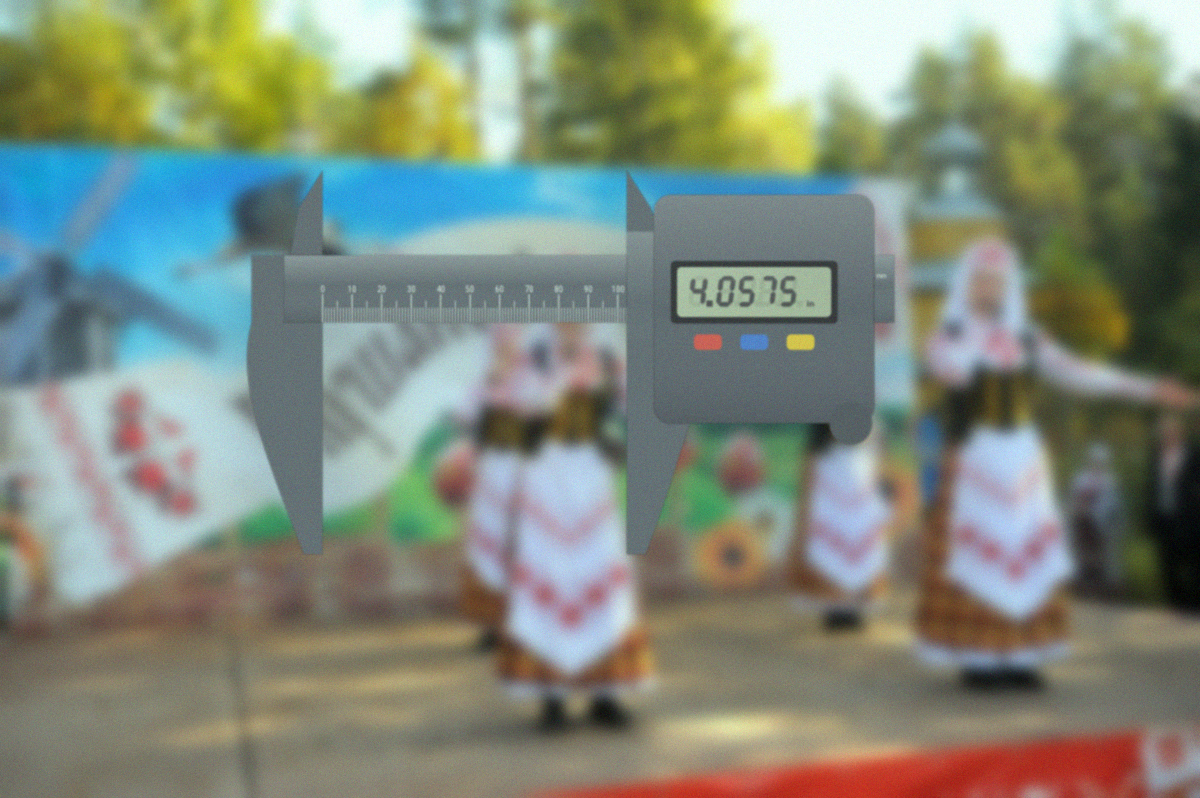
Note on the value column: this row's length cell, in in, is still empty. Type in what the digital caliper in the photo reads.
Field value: 4.0575 in
